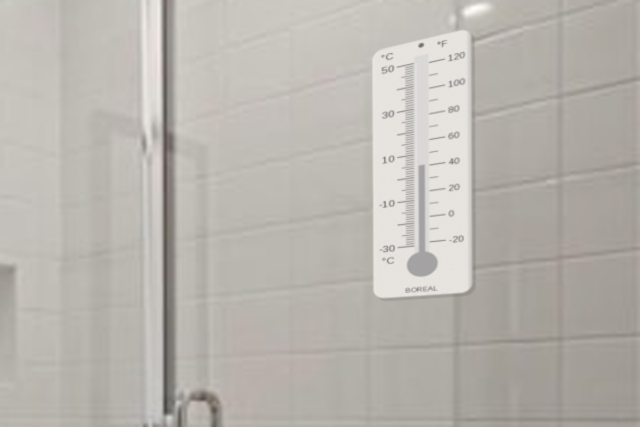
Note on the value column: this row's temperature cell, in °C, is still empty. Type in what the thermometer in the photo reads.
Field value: 5 °C
